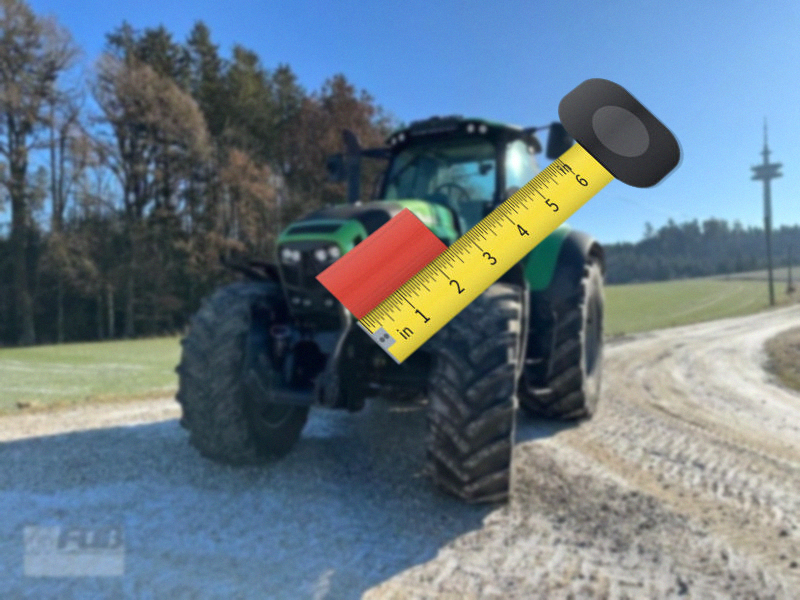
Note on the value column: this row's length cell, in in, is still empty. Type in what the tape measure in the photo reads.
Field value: 2.5 in
